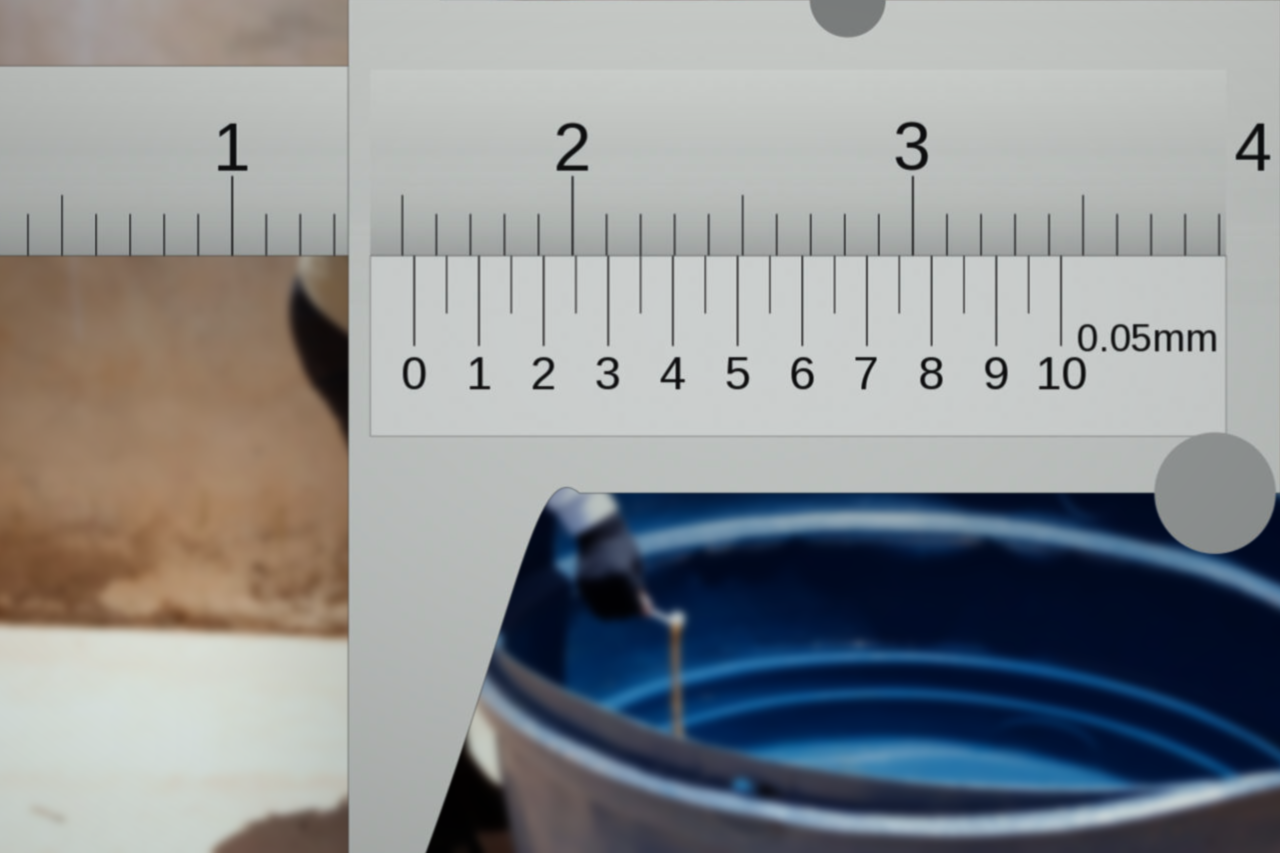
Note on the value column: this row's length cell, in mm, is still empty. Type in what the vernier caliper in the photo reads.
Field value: 15.35 mm
